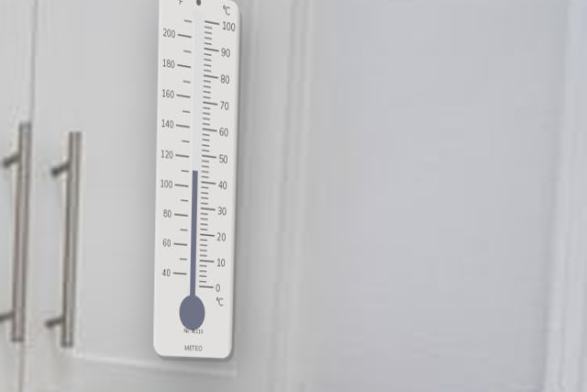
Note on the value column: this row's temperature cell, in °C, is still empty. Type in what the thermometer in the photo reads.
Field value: 44 °C
